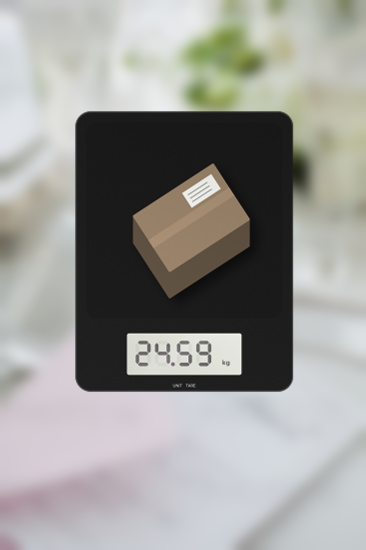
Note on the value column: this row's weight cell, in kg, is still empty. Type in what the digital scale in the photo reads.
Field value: 24.59 kg
